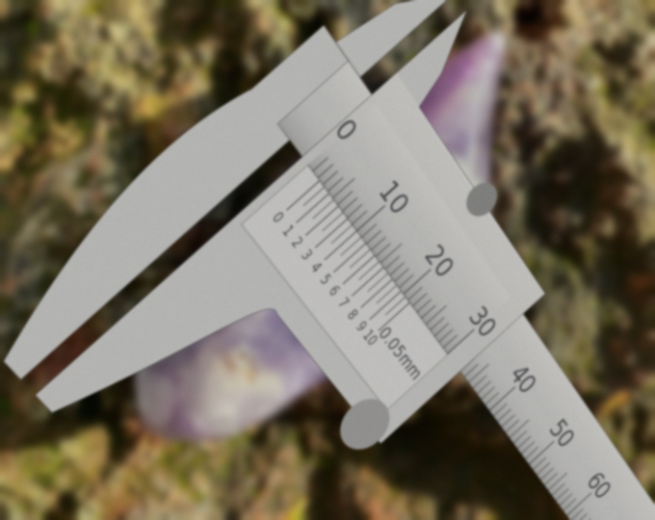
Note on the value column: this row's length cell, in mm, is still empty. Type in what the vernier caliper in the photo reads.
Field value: 2.4 mm
